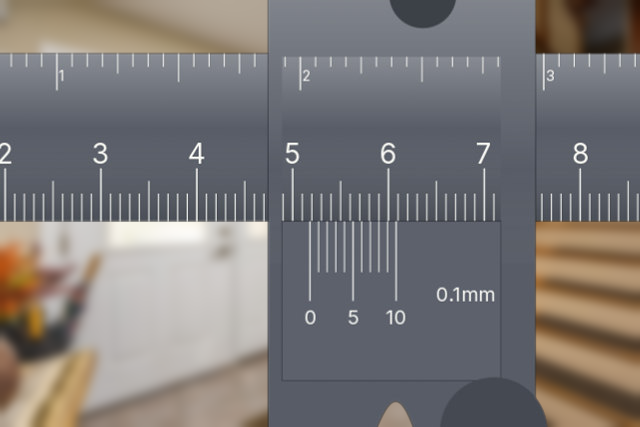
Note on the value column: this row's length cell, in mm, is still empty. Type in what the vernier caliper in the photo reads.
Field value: 51.8 mm
